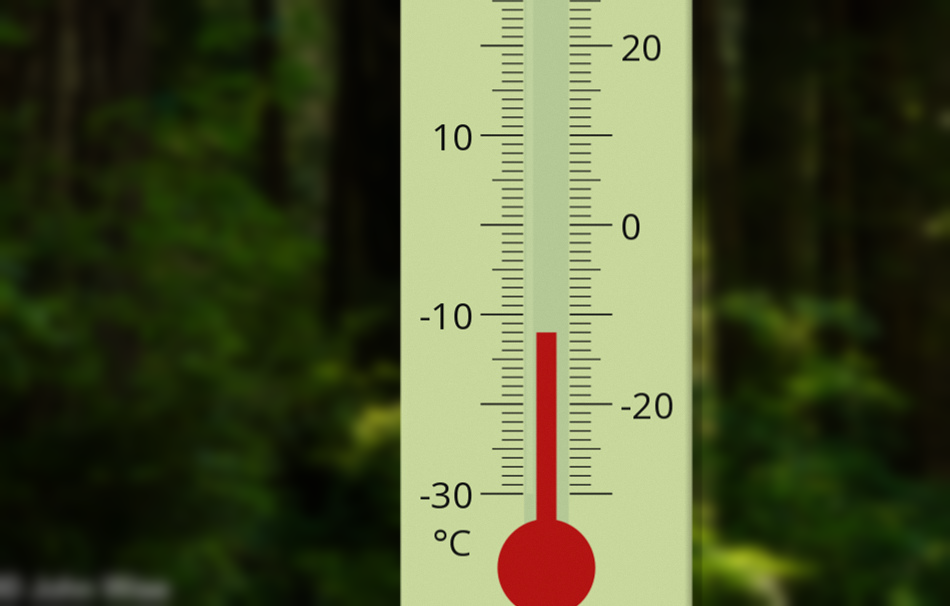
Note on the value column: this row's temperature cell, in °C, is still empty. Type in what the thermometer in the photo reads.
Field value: -12 °C
